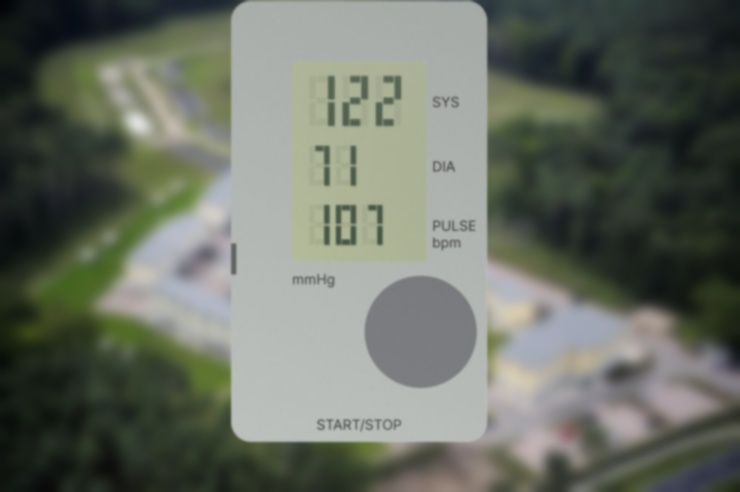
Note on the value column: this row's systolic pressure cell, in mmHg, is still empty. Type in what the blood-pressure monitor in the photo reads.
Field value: 122 mmHg
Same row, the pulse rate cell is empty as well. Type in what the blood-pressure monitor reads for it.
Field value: 107 bpm
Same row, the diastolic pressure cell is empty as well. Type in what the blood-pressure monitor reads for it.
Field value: 71 mmHg
